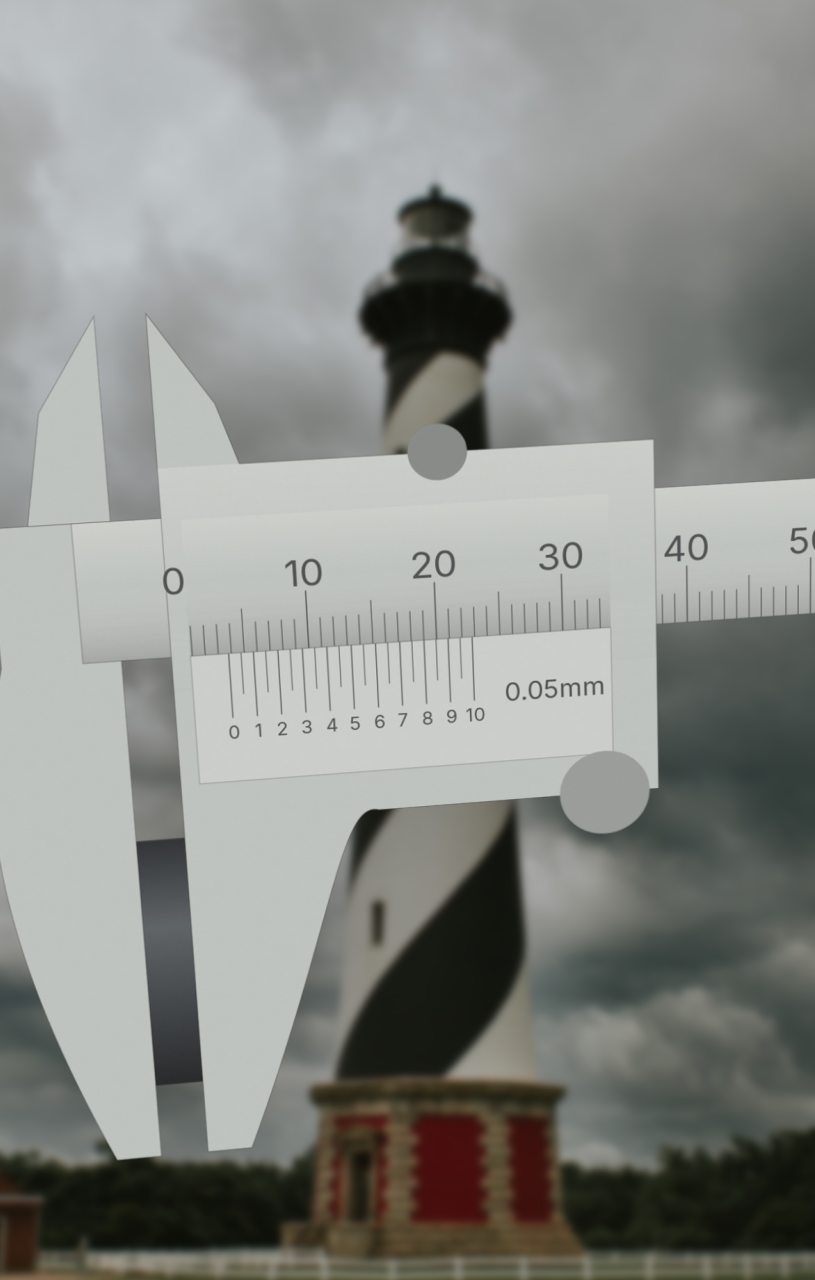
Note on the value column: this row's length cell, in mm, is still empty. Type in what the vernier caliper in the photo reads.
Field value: 3.8 mm
